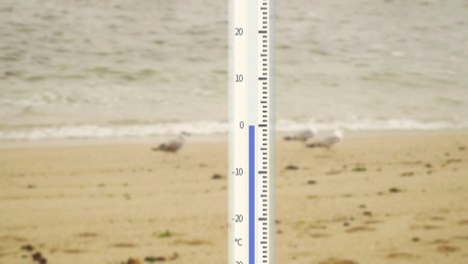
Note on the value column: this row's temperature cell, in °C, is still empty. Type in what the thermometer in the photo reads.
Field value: 0 °C
